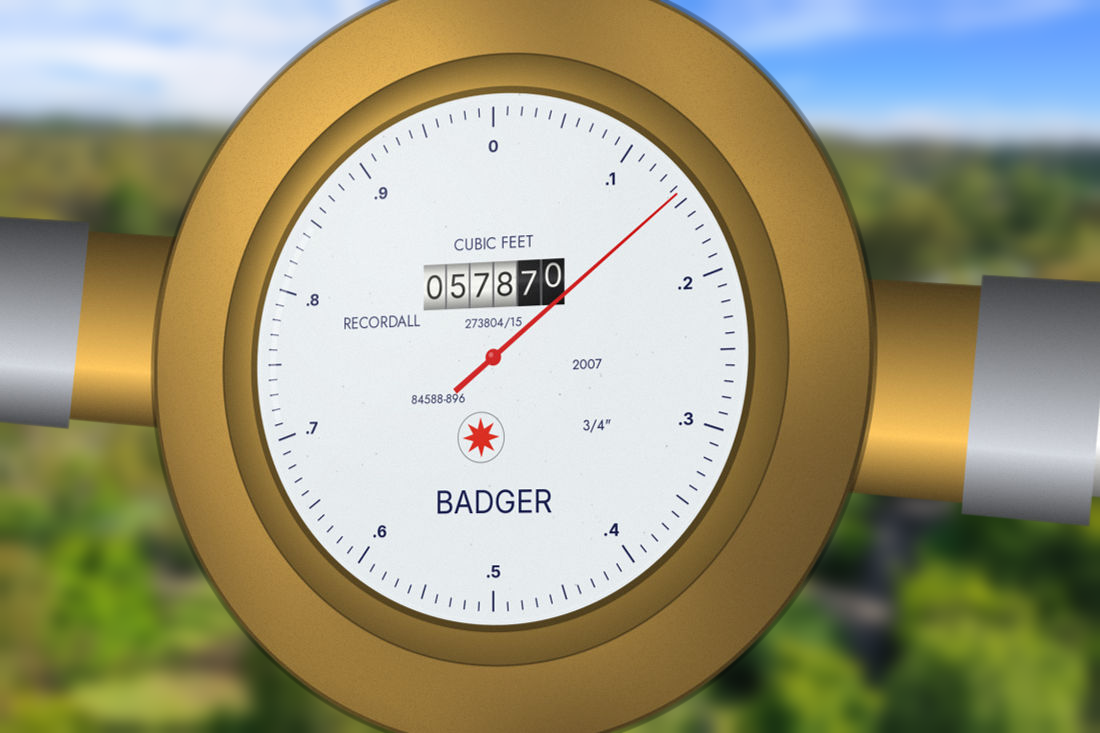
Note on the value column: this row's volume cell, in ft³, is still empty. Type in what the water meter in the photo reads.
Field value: 57870.14 ft³
